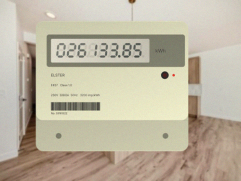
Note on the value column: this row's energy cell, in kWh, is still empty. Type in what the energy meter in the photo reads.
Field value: 26133.85 kWh
